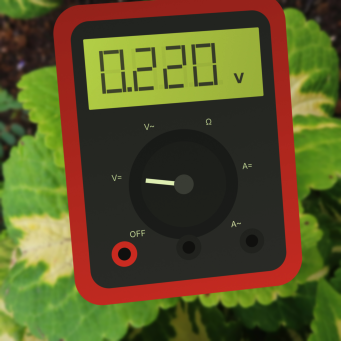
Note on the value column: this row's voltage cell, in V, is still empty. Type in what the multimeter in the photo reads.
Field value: 0.220 V
